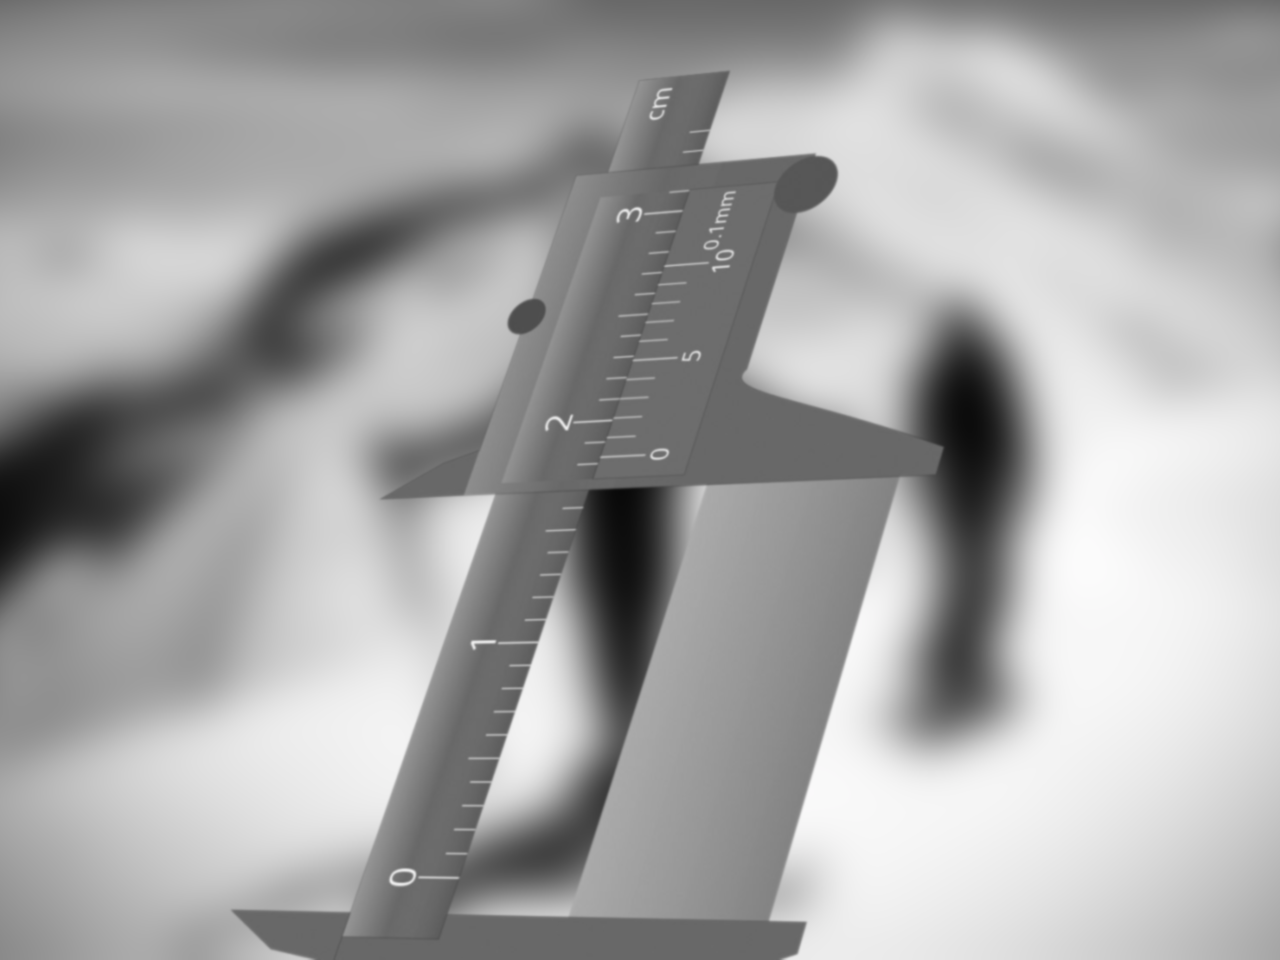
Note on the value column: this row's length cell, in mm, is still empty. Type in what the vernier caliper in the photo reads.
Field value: 18.3 mm
